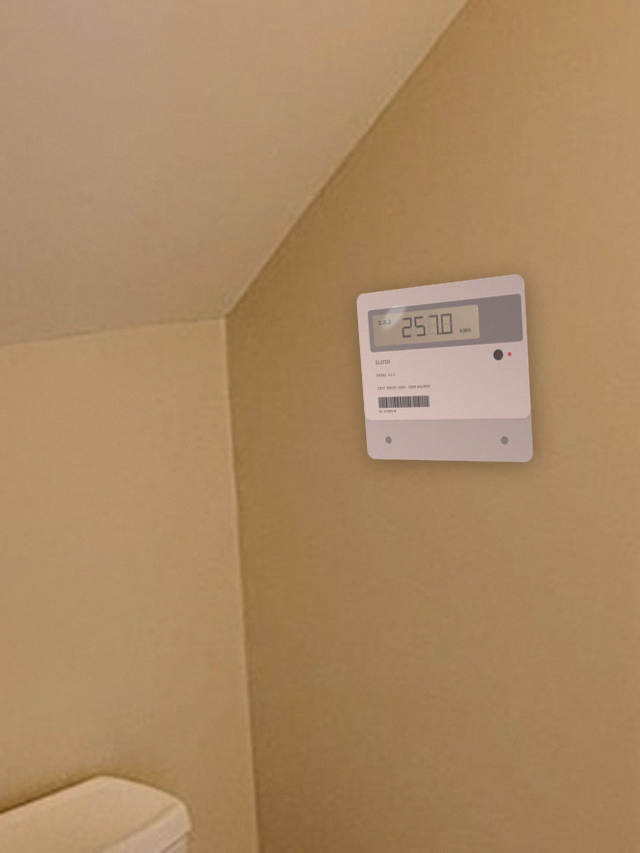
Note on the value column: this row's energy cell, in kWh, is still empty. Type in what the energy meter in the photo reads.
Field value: 257.0 kWh
